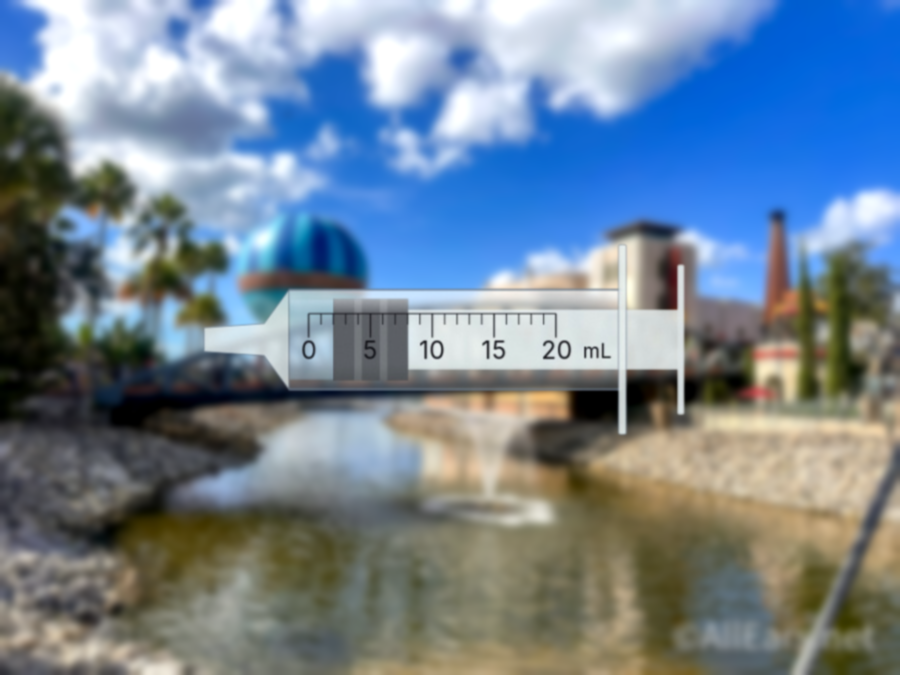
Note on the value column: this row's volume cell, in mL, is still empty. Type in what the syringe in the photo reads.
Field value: 2 mL
